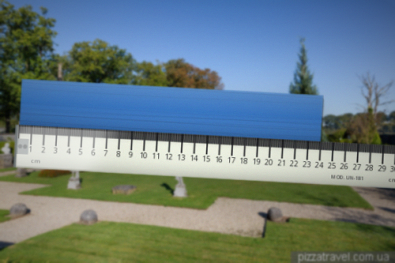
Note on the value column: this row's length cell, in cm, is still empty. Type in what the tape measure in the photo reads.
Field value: 24 cm
